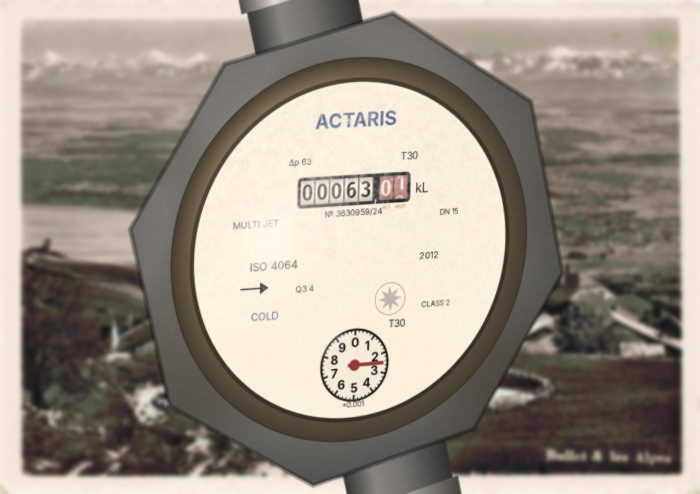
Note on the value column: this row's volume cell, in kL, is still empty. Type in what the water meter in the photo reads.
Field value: 63.012 kL
